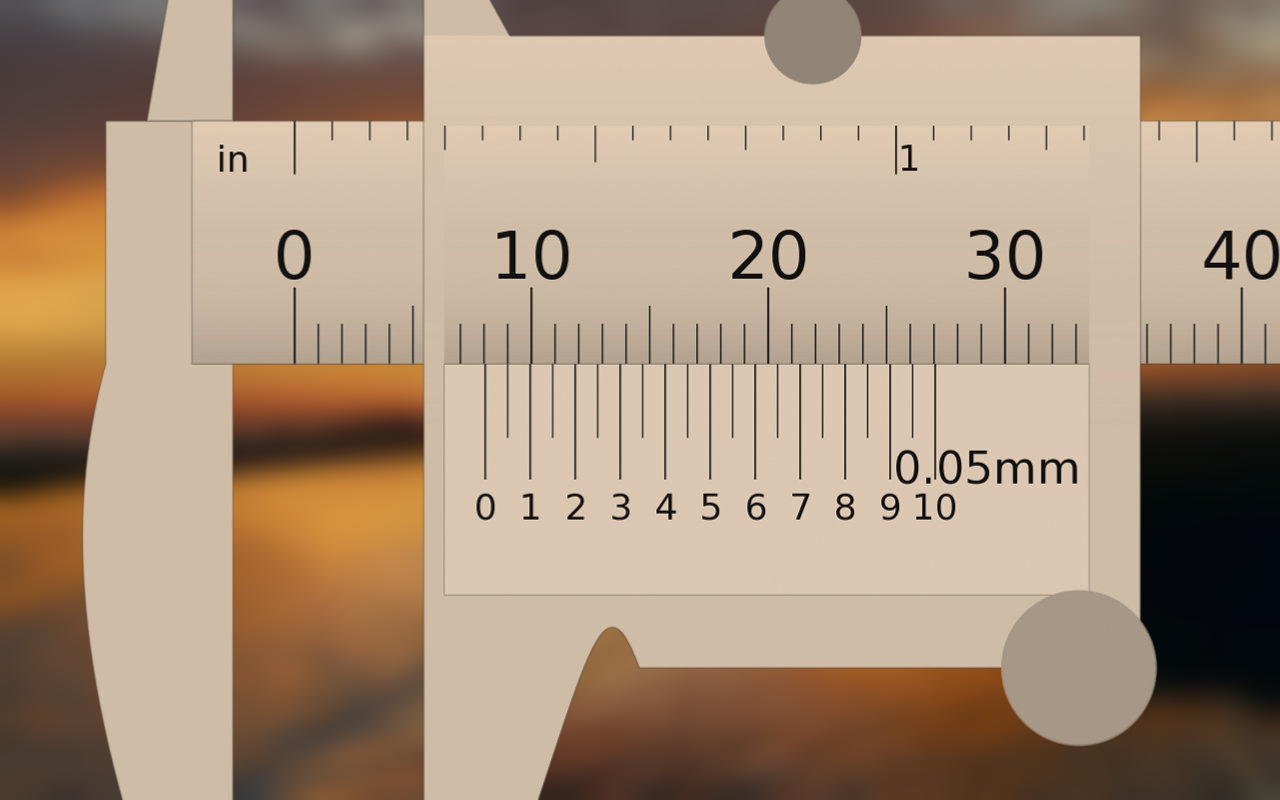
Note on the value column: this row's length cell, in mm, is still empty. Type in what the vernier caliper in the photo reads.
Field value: 8.05 mm
